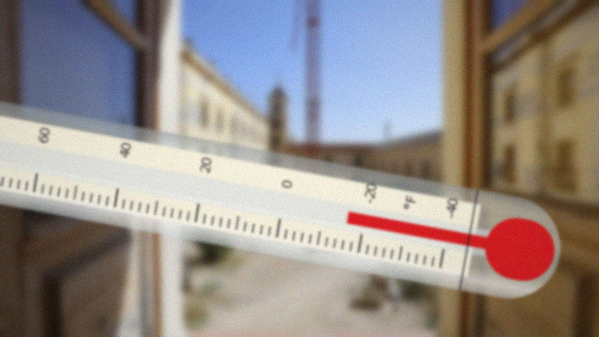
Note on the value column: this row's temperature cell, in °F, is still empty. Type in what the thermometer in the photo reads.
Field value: -16 °F
